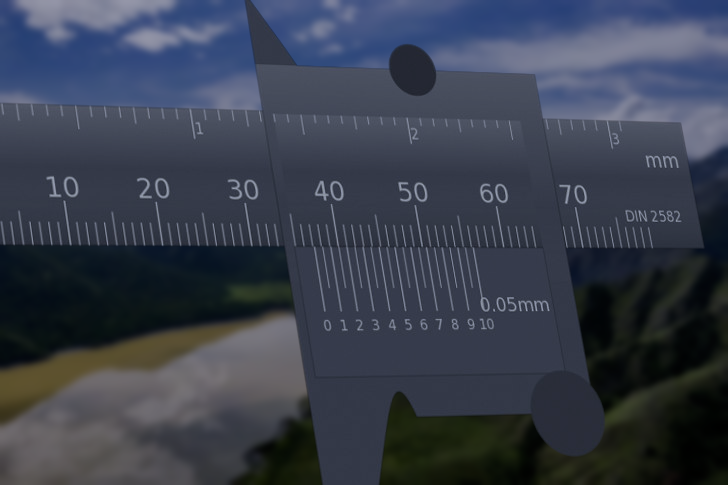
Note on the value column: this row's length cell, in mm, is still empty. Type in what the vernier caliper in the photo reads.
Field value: 37.2 mm
